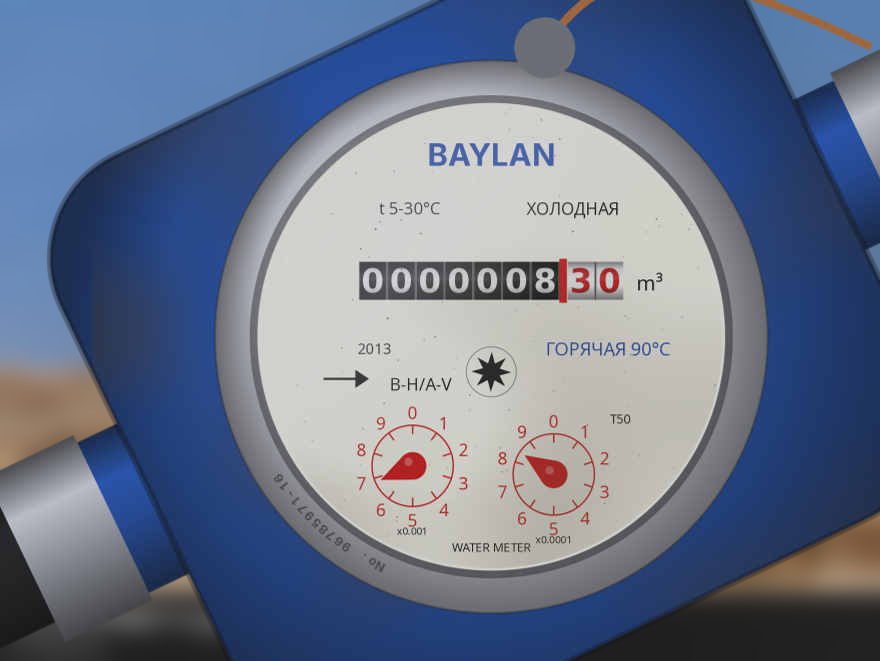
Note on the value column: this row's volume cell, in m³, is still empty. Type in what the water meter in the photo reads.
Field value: 8.3068 m³
